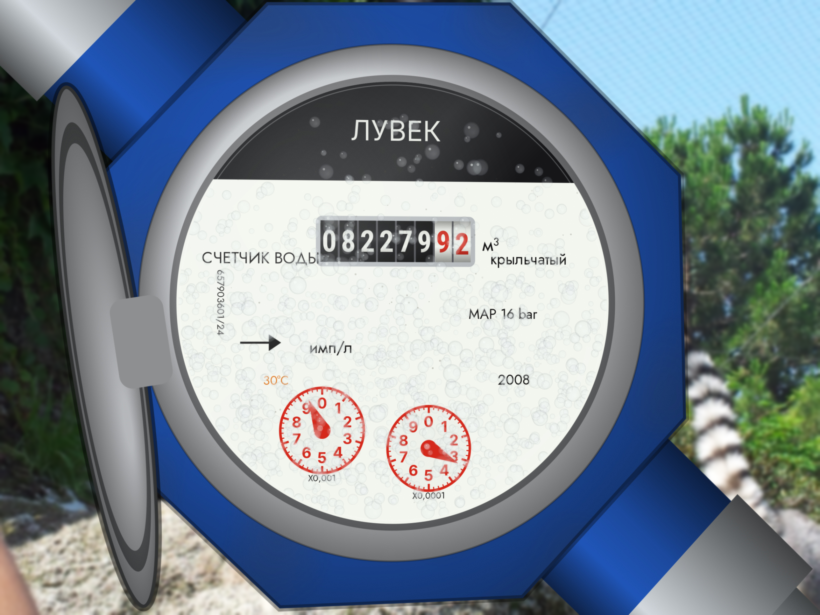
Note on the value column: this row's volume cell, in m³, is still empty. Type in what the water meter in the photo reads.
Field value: 82279.9193 m³
